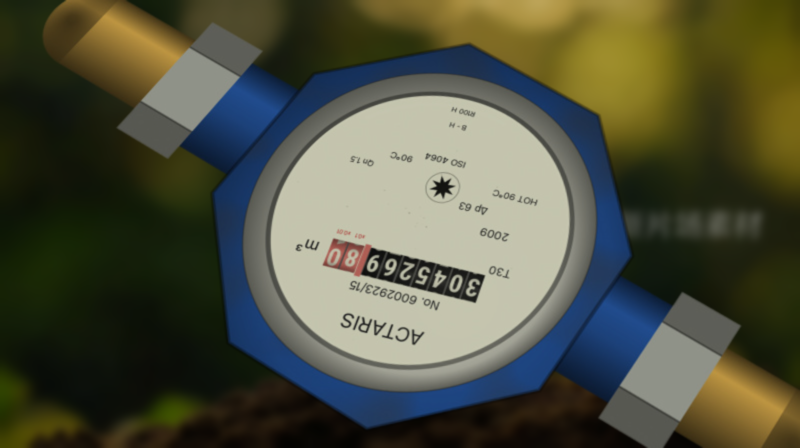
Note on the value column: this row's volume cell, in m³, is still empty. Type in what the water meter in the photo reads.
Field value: 3045269.80 m³
